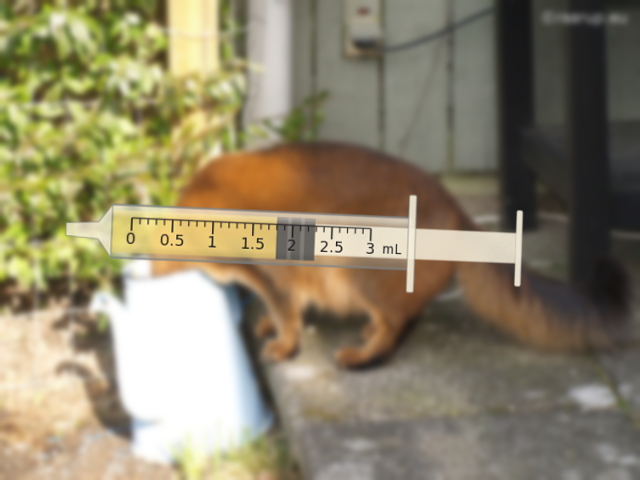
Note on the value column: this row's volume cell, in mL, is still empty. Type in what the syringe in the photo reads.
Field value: 1.8 mL
